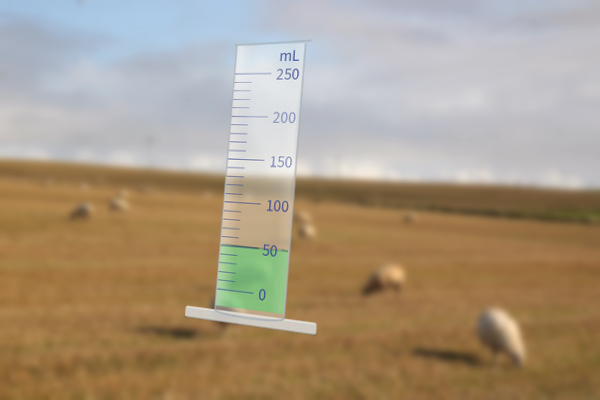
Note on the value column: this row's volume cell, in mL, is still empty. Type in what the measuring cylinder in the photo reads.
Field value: 50 mL
